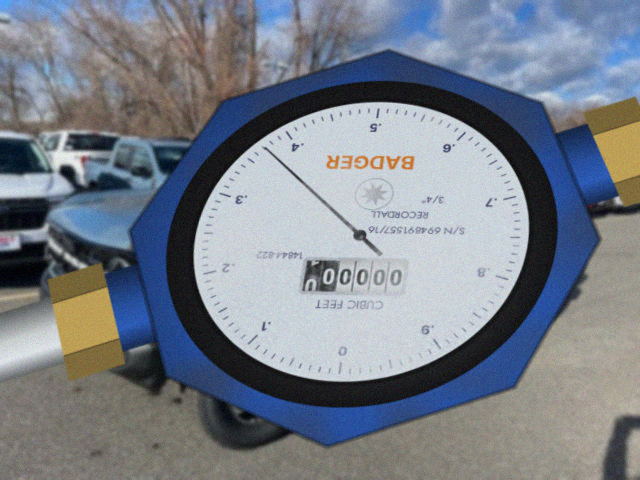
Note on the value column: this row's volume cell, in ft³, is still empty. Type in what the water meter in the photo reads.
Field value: 0.37 ft³
